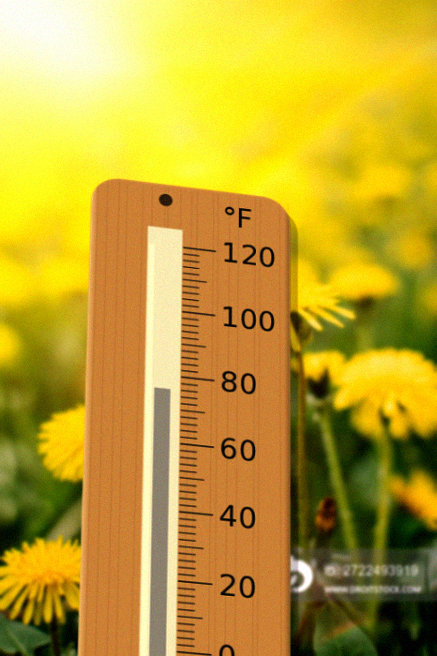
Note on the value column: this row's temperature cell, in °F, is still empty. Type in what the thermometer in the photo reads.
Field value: 76 °F
